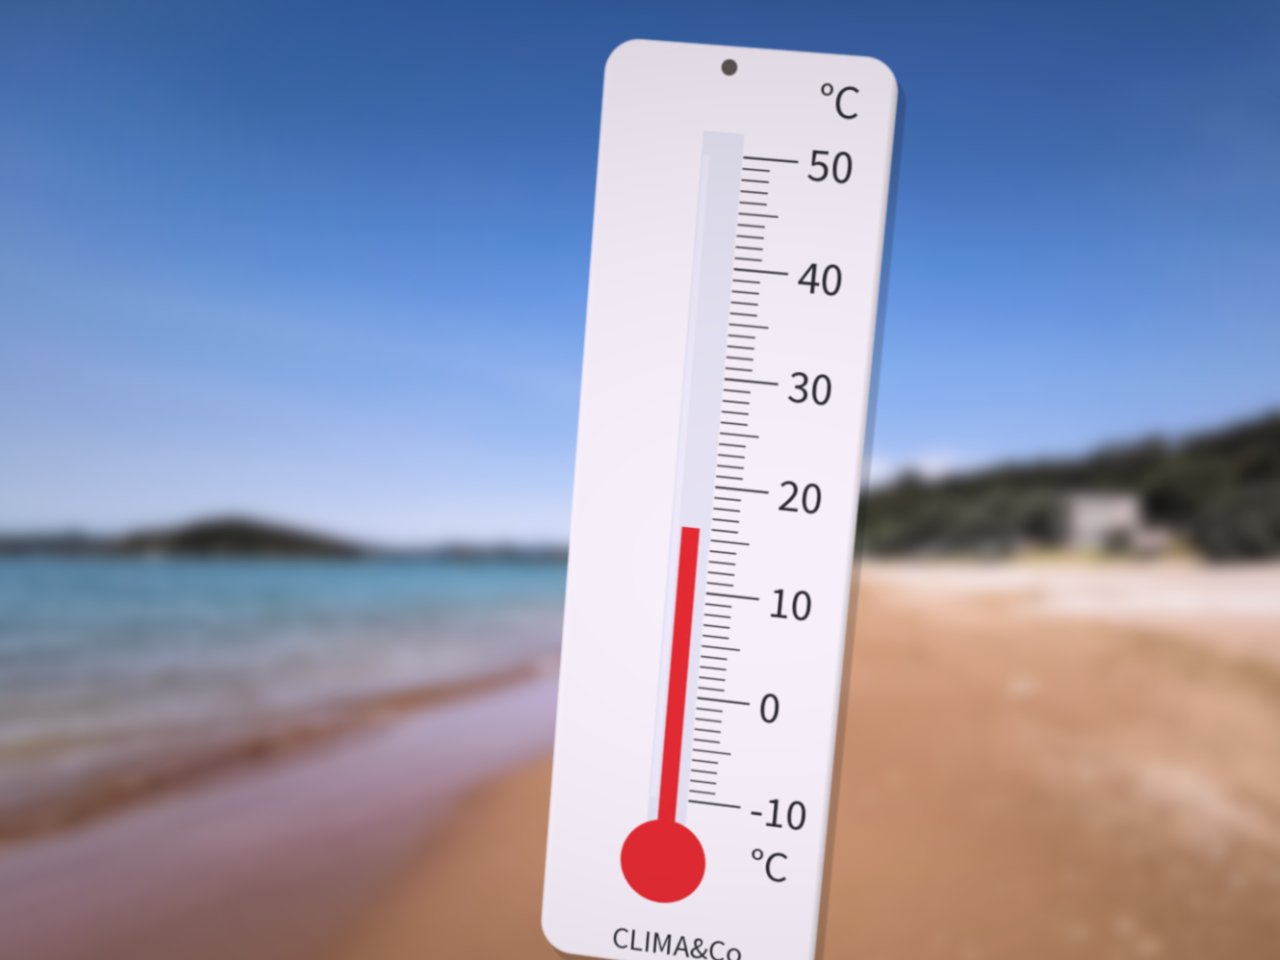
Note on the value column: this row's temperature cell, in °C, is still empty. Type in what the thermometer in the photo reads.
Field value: 16 °C
